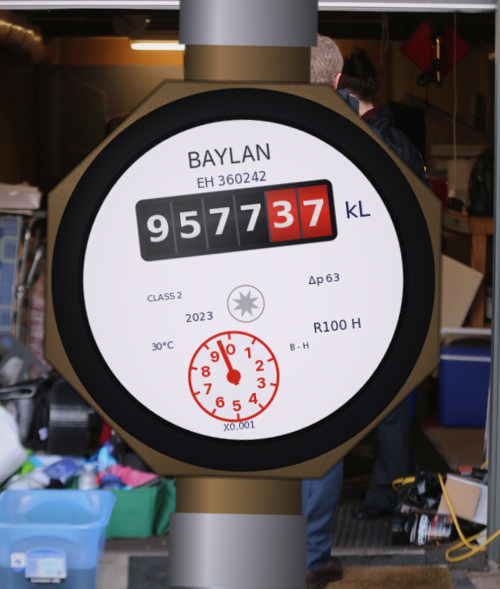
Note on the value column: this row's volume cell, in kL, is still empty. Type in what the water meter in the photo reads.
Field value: 9577.369 kL
